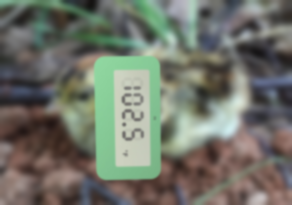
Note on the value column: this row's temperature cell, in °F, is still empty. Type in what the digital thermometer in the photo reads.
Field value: 102.5 °F
